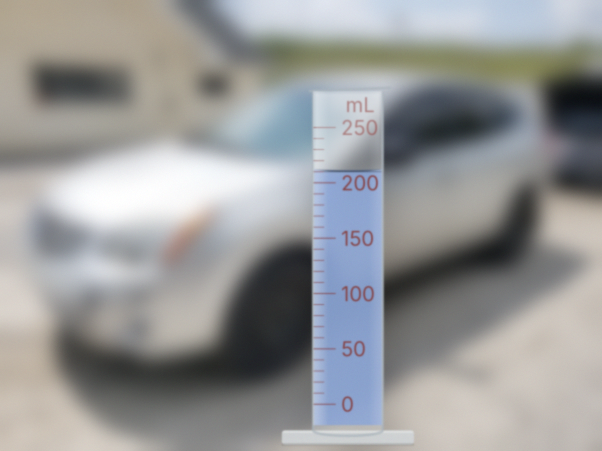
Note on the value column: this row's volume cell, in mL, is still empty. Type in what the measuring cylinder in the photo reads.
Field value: 210 mL
